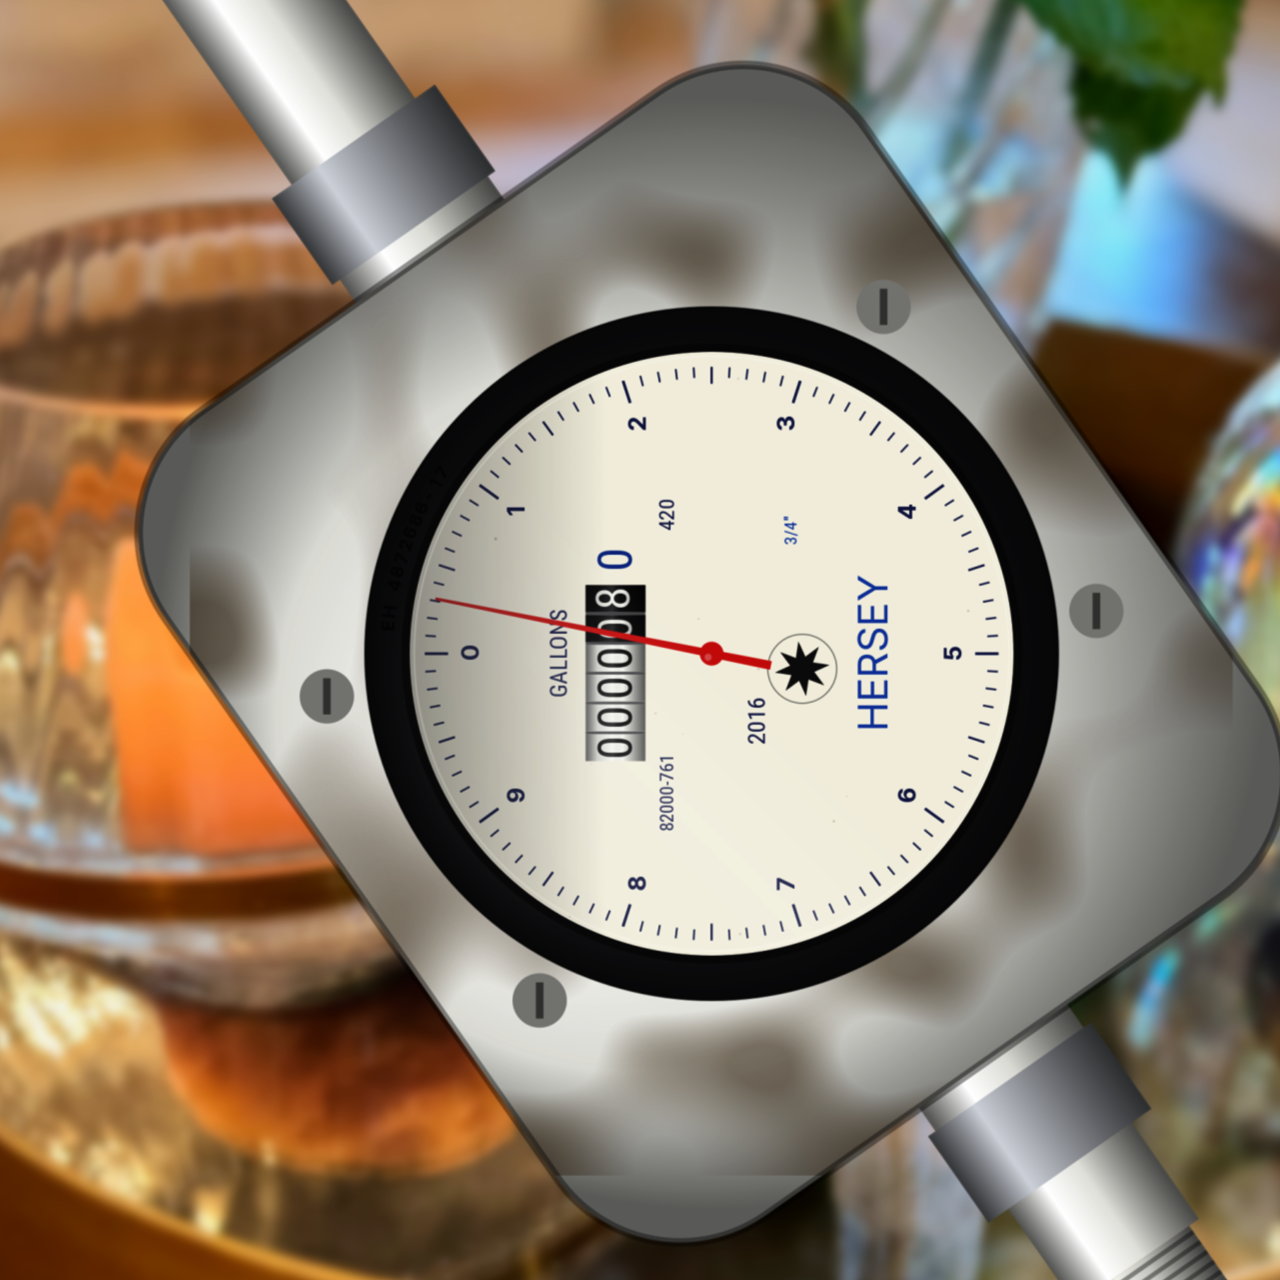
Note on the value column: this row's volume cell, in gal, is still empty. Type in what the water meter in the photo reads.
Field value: 80.3 gal
